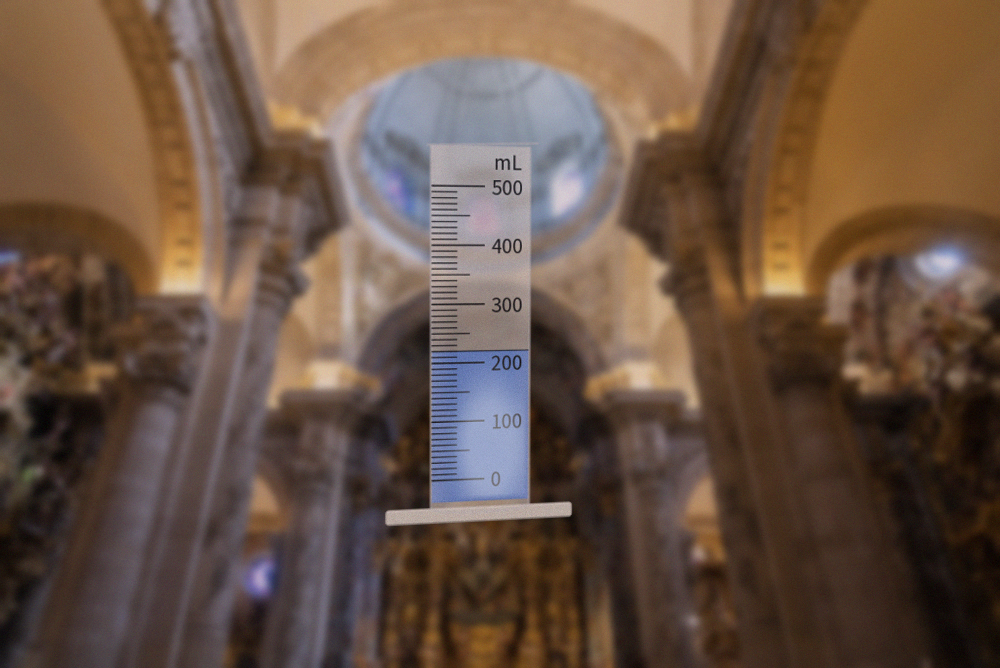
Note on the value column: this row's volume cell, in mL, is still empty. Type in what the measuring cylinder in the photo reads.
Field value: 220 mL
